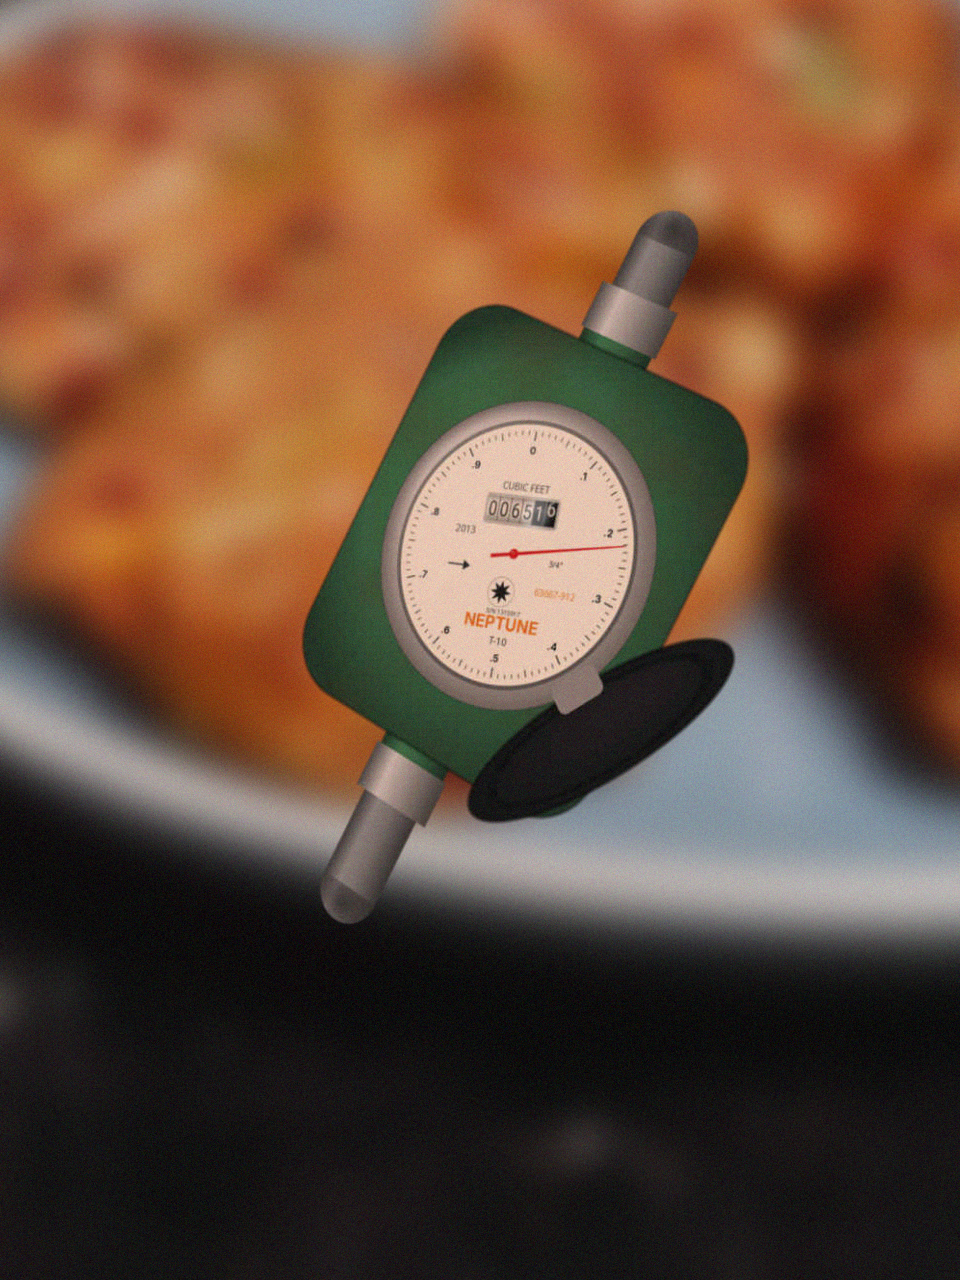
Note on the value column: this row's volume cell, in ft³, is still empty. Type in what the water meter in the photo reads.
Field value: 6516.22 ft³
